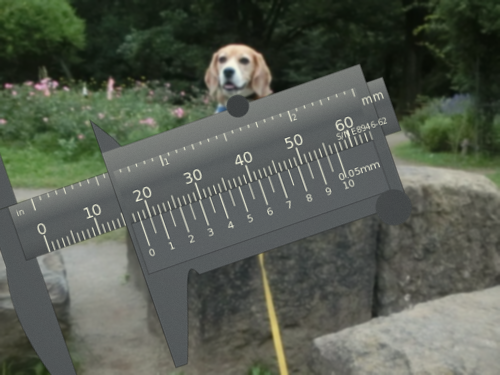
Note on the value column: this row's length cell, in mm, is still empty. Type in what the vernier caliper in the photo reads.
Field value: 18.0 mm
